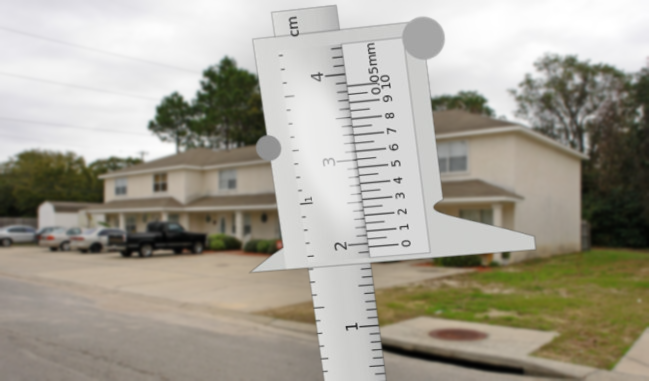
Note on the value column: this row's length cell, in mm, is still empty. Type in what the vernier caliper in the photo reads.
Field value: 19.6 mm
